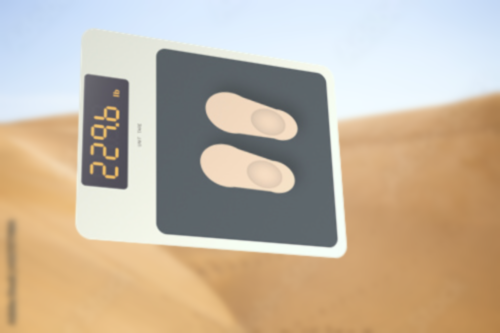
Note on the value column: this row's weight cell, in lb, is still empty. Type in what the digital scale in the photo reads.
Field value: 229.6 lb
